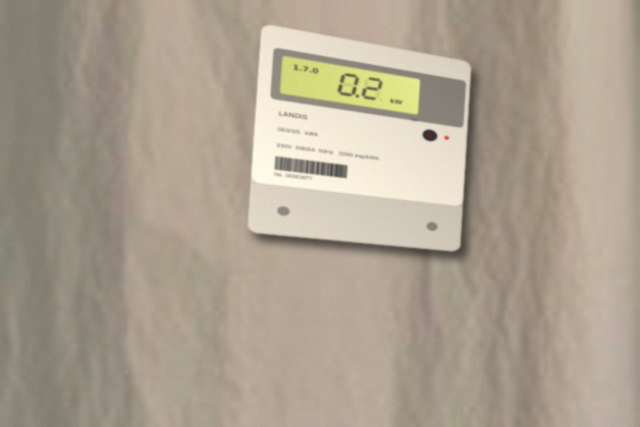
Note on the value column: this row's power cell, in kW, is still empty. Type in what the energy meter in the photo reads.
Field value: 0.2 kW
